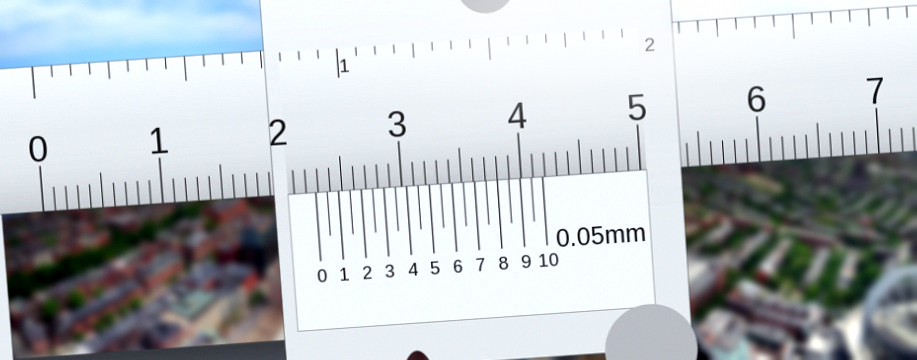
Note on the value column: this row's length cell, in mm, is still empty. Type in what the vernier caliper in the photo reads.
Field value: 22.8 mm
